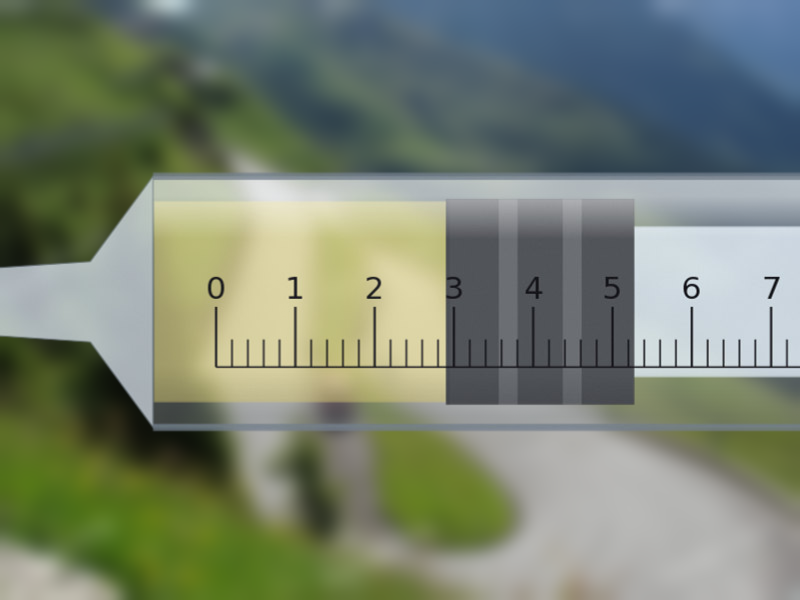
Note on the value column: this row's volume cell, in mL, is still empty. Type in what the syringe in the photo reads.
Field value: 2.9 mL
